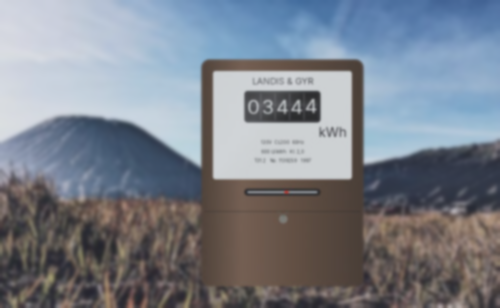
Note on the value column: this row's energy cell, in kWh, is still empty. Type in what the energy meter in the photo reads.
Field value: 3444 kWh
